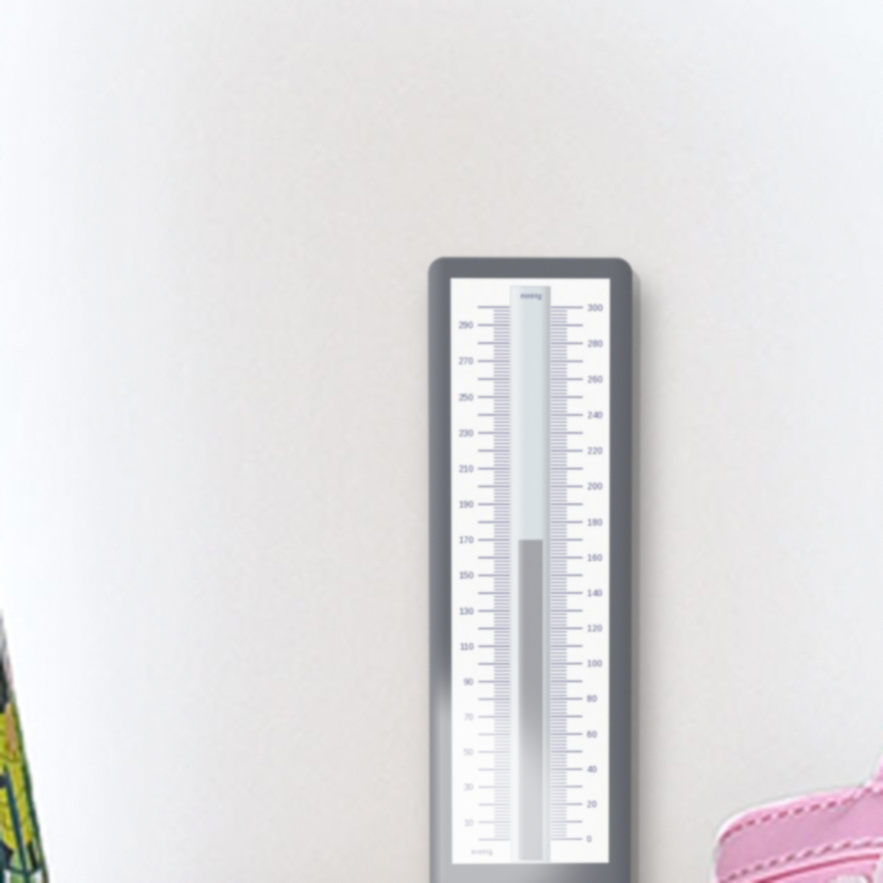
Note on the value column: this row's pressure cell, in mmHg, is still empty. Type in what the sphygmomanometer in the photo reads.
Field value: 170 mmHg
